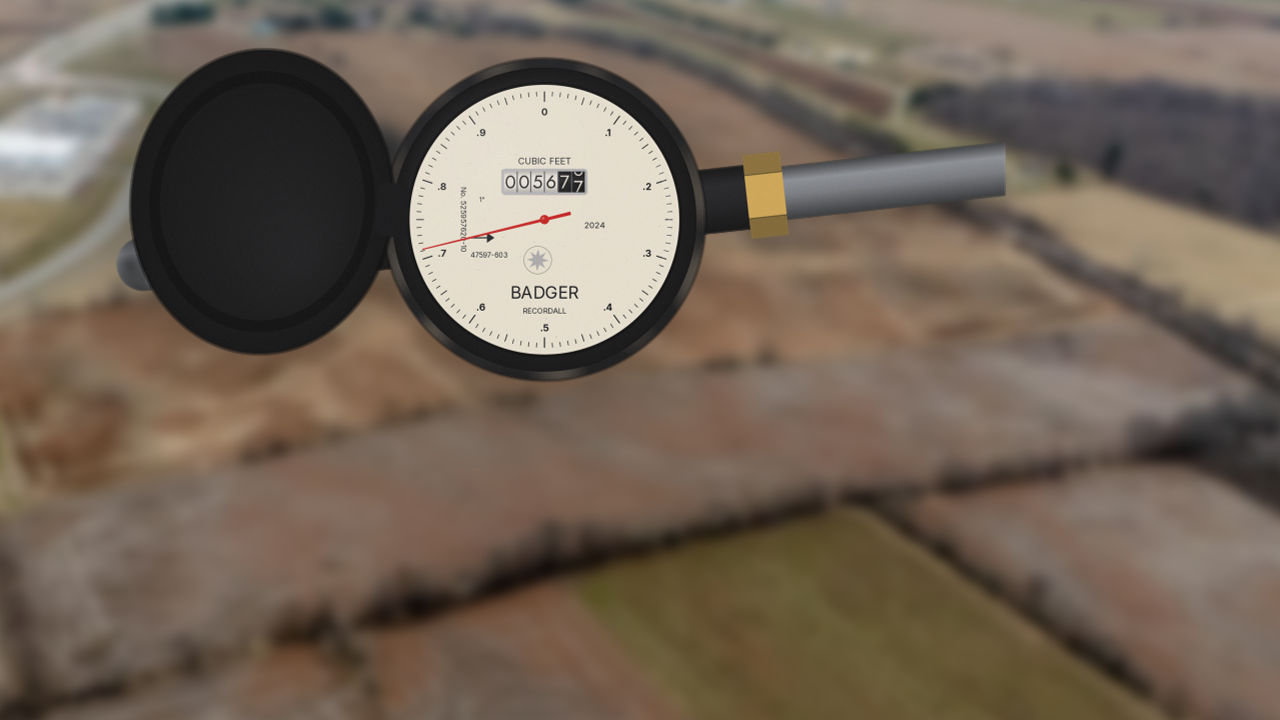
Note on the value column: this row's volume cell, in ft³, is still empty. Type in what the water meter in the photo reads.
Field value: 5676.71 ft³
